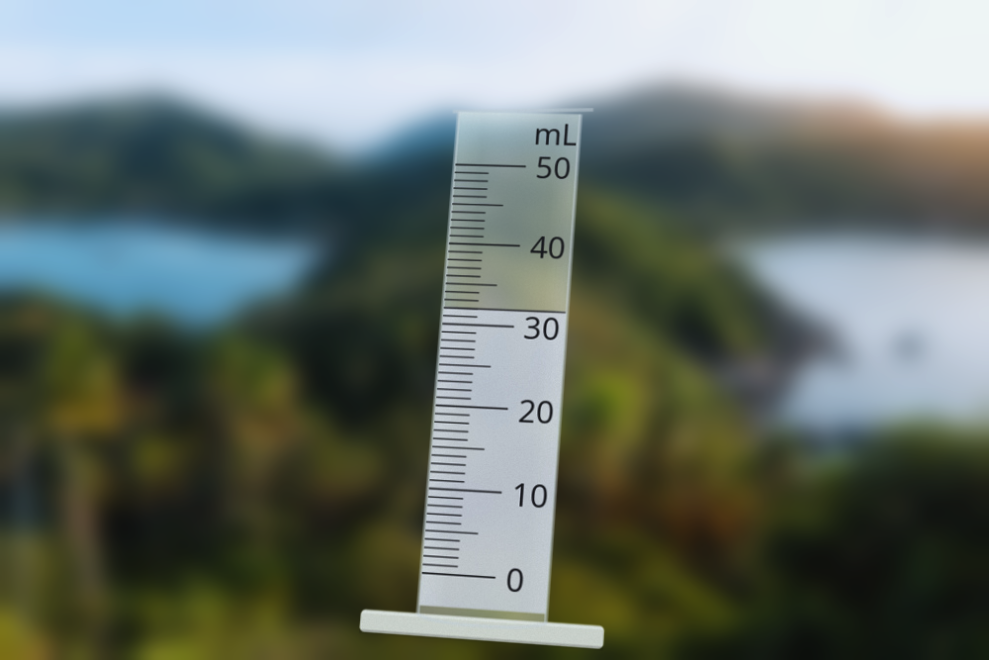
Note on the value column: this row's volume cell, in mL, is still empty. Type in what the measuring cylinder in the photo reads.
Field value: 32 mL
